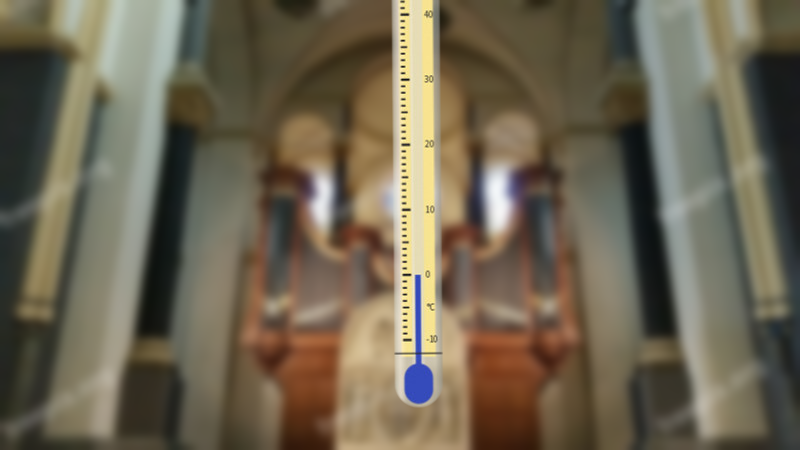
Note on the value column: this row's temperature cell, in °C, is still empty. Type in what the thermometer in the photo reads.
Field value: 0 °C
